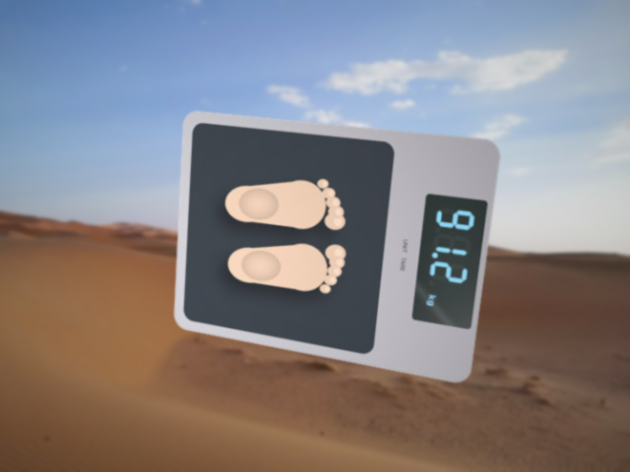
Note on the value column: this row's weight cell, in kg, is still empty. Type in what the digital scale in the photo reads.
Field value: 91.2 kg
